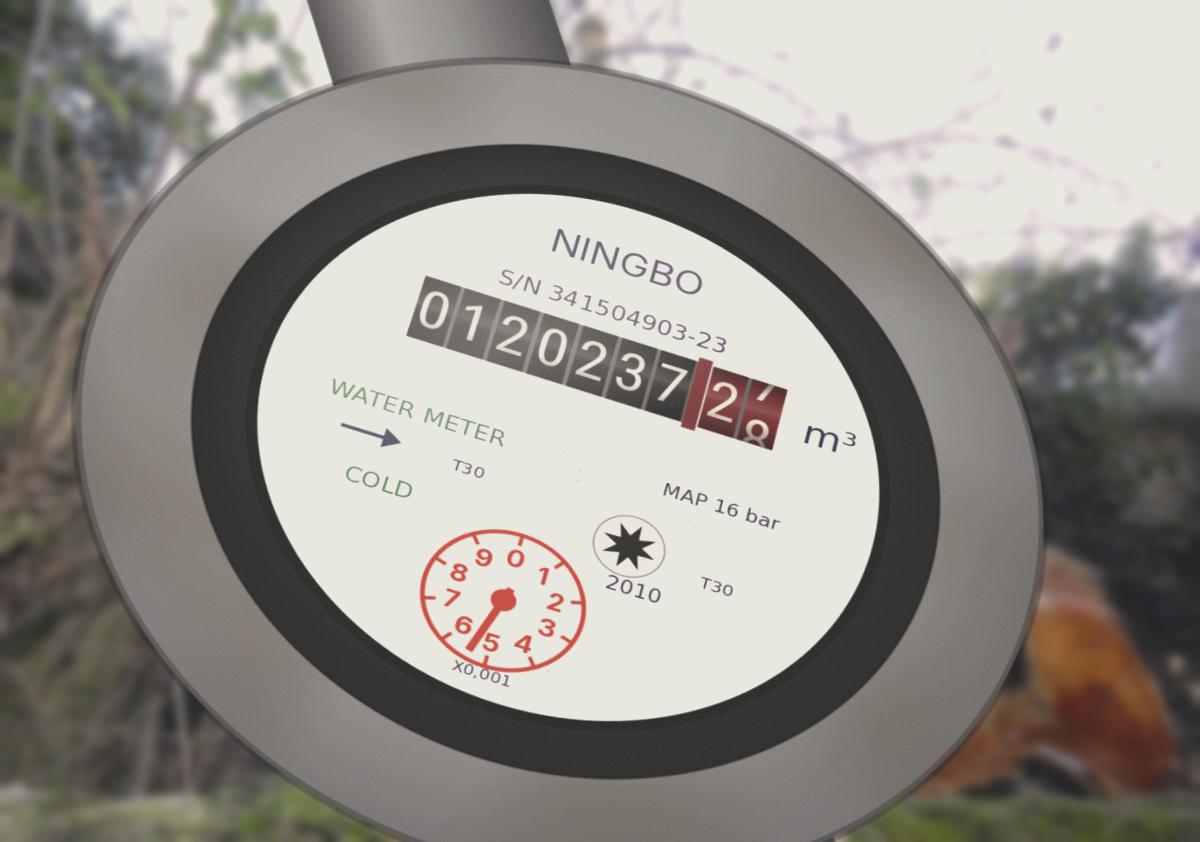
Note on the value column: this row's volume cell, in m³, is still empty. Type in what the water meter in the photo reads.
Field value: 120237.275 m³
